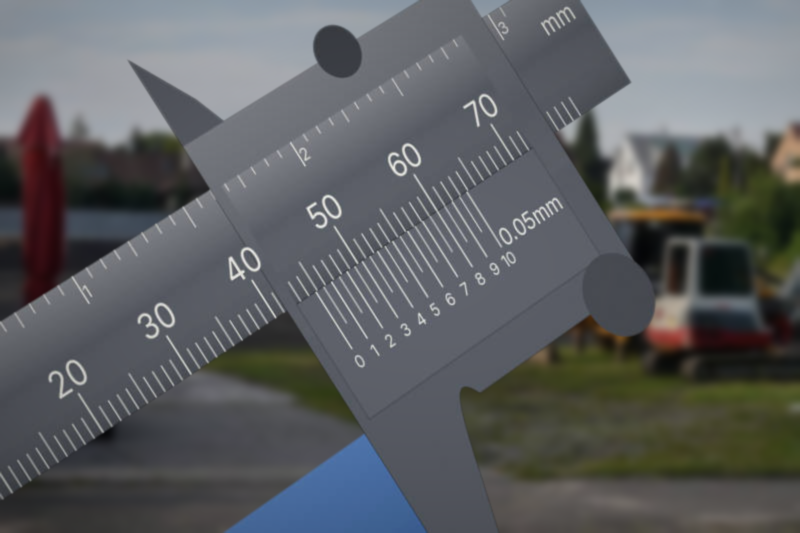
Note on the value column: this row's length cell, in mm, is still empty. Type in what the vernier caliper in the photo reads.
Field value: 44.8 mm
